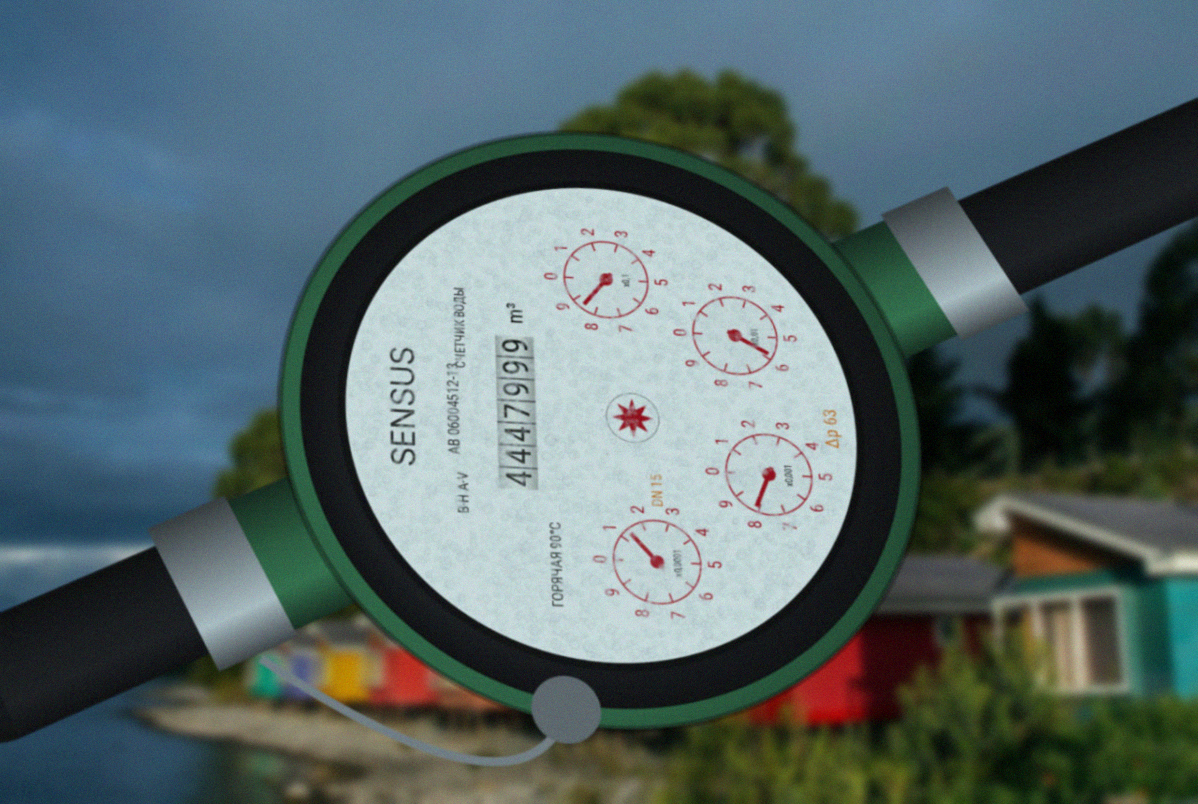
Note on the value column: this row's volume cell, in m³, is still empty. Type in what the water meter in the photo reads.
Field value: 4447999.8581 m³
